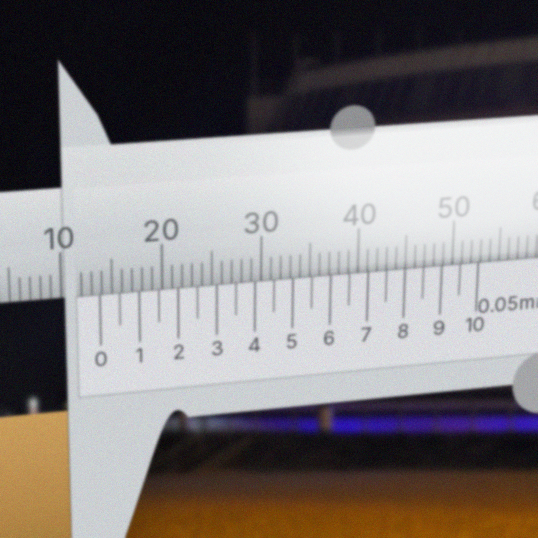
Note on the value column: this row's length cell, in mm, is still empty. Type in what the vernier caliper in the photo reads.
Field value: 13.8 mm
